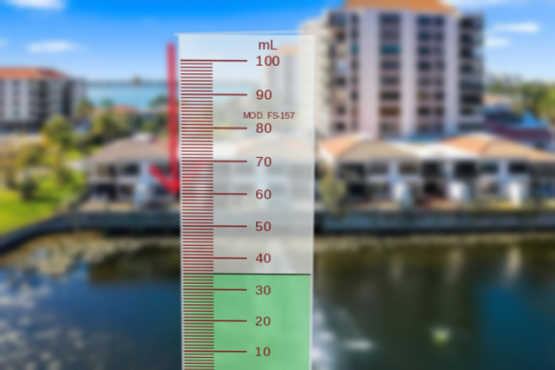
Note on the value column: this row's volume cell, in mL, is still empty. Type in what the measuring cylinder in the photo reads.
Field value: 35 mL
